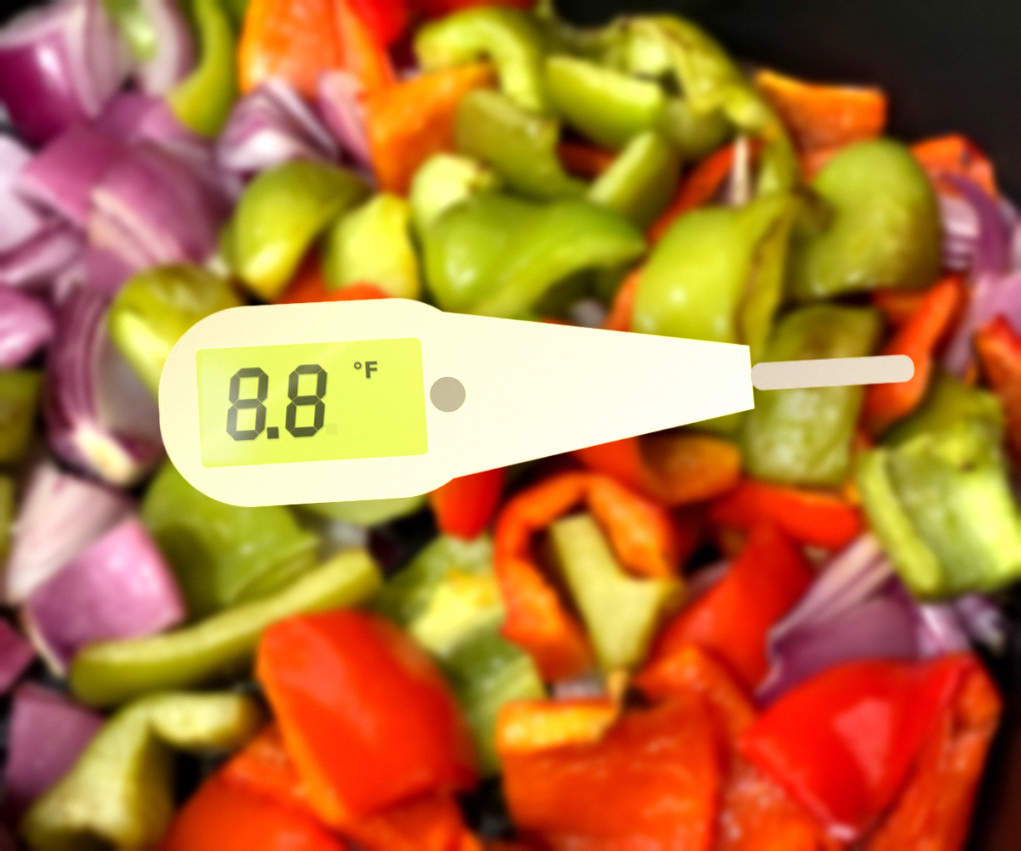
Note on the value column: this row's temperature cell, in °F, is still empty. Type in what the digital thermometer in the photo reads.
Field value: 8.8 °F
